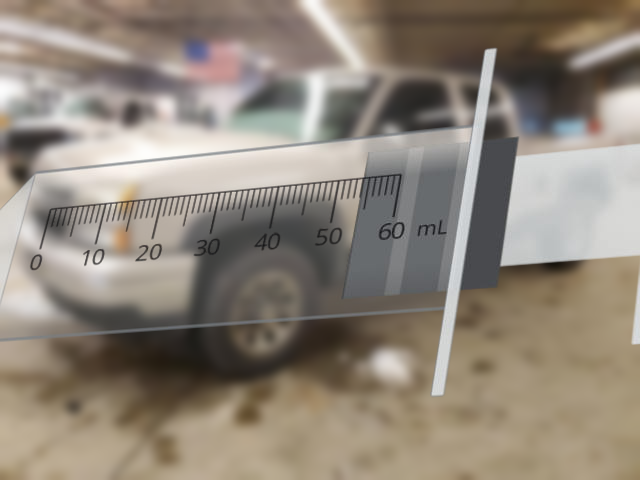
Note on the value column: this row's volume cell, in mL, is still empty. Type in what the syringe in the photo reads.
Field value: 54 mL
